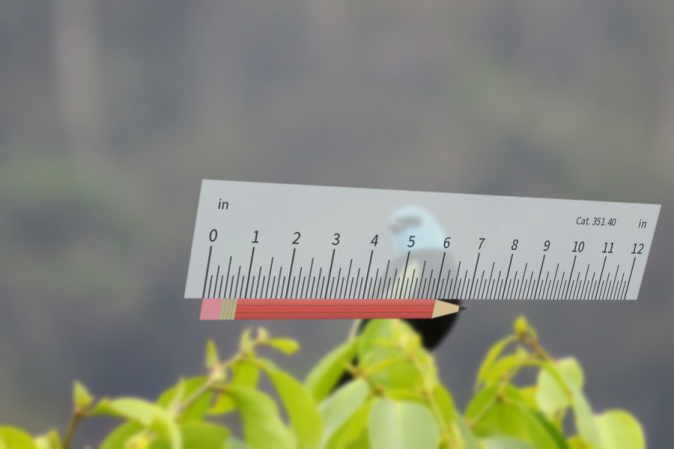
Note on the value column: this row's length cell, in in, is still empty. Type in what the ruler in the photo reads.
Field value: 7 in
